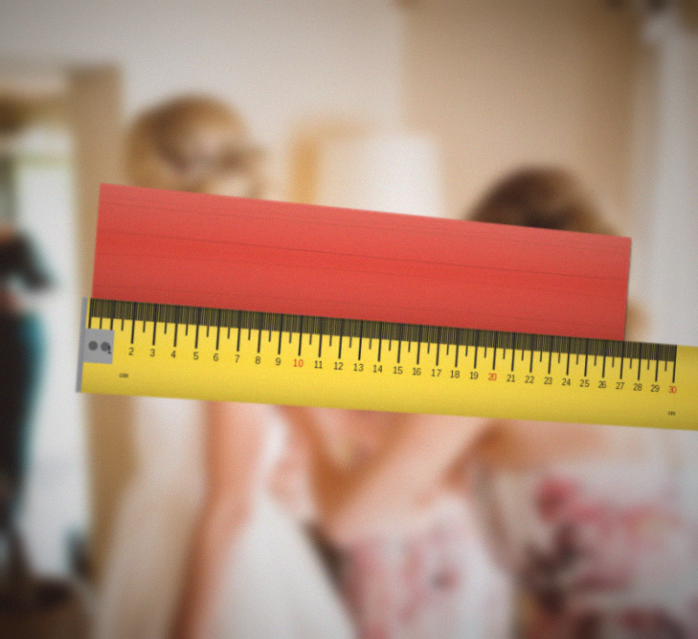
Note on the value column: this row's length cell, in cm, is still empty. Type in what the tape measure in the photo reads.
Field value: 27 cm
